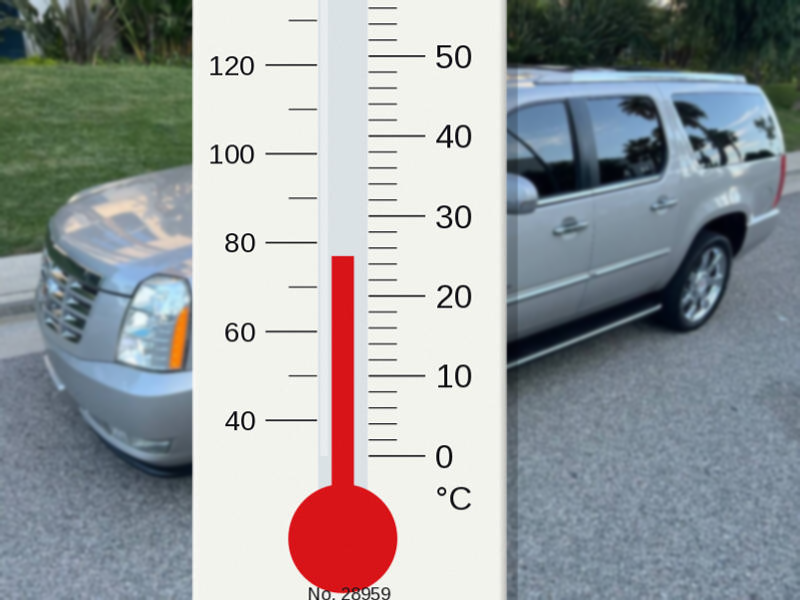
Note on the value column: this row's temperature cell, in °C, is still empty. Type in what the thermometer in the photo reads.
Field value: 25 °C
